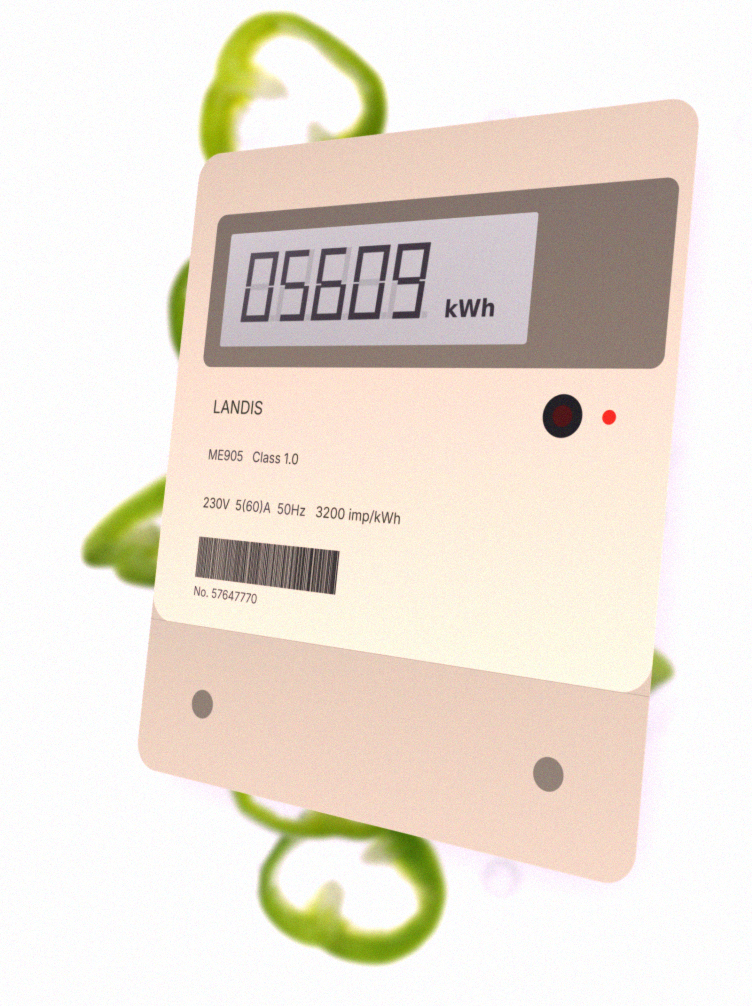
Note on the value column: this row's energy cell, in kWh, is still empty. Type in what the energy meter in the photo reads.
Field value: 5609 kWh
